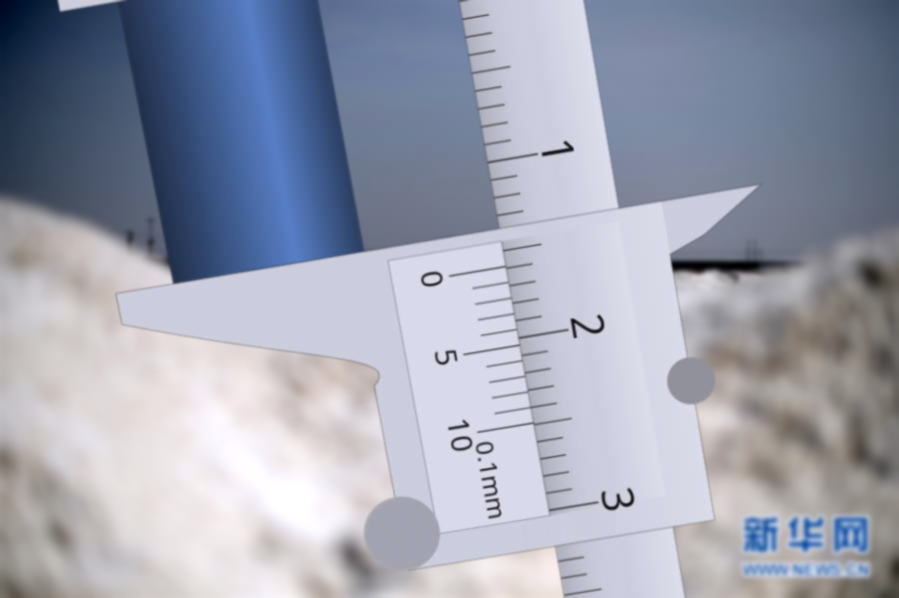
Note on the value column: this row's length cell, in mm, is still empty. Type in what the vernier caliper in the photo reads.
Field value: 15.9 mm
